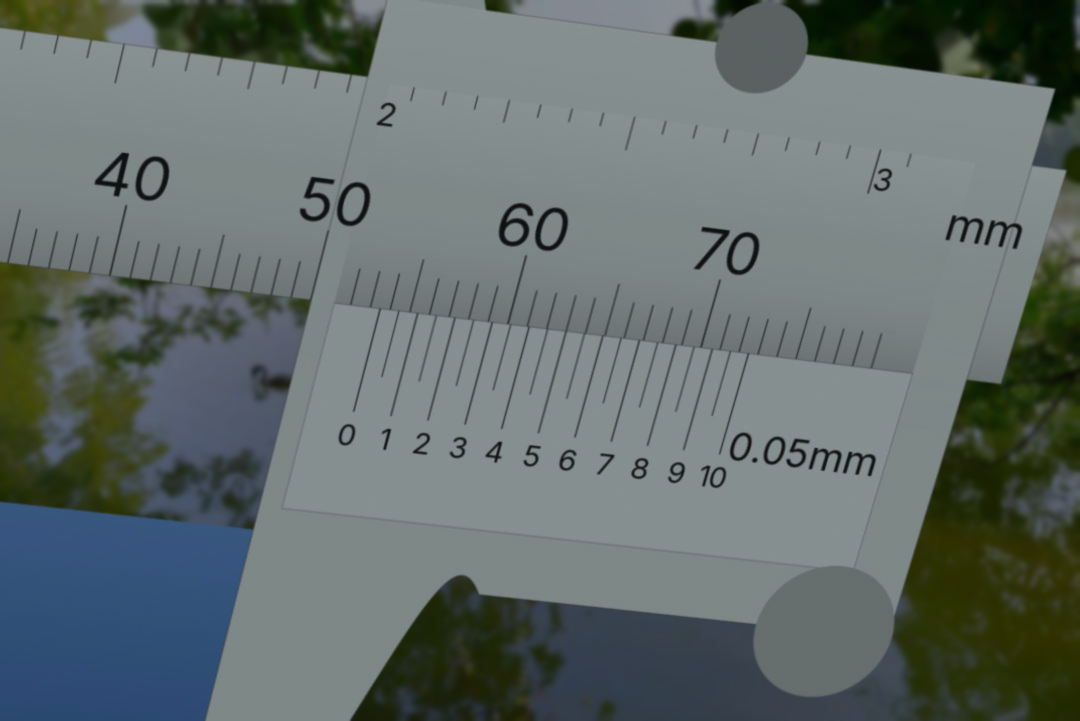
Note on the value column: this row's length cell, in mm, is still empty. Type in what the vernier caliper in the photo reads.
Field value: 53.5 mm
